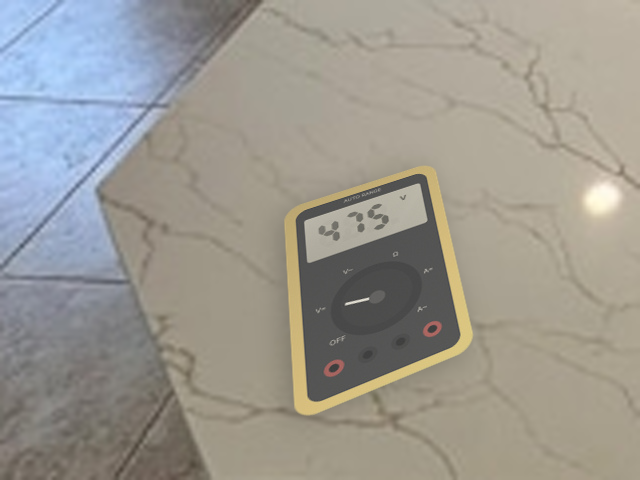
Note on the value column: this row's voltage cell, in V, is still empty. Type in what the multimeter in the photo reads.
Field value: 475 V
